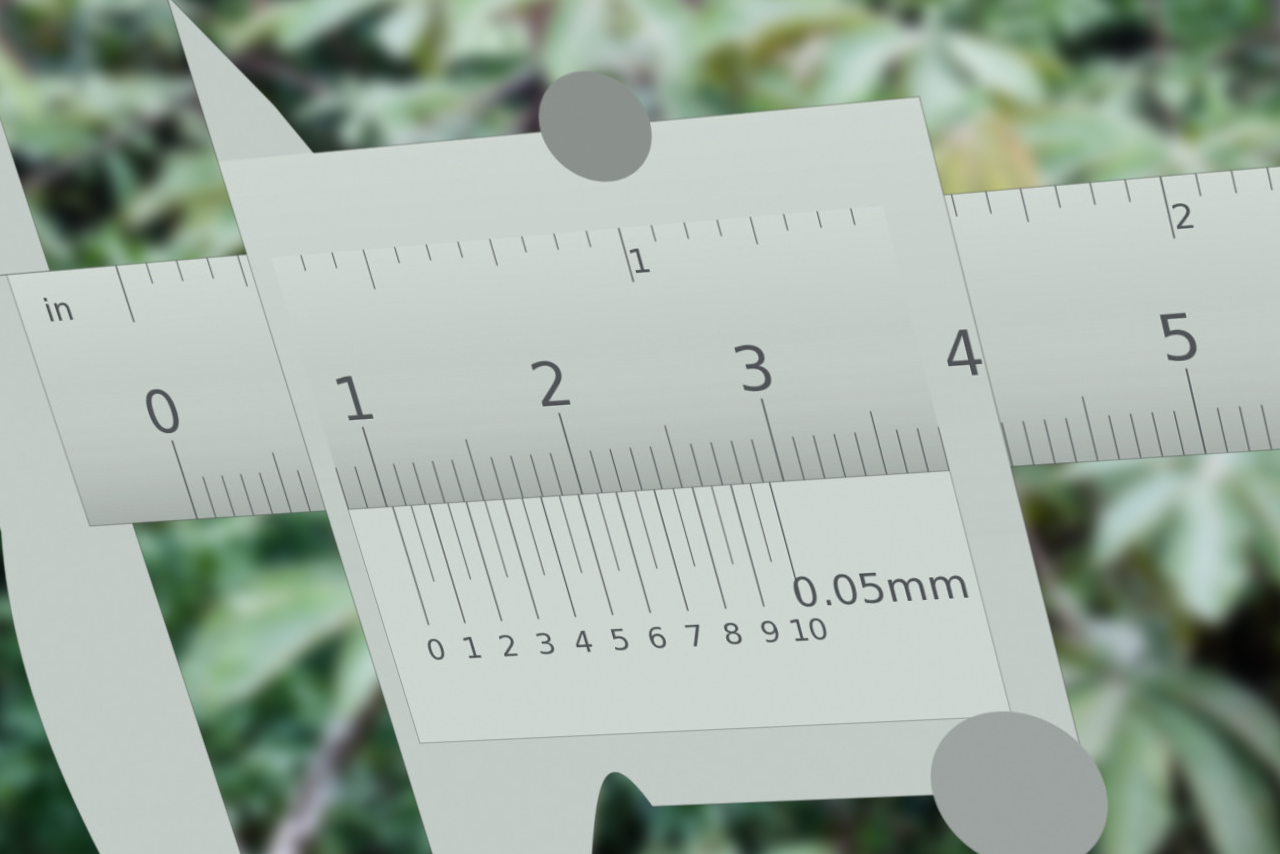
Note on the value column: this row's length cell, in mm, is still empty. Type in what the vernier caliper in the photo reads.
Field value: 10.3 mm
